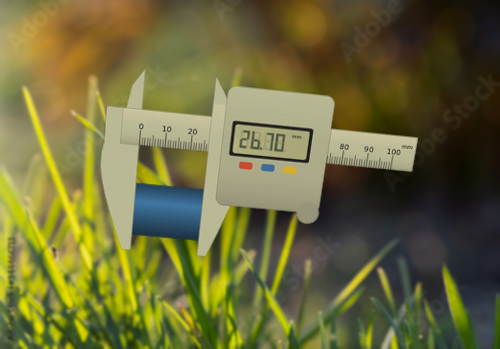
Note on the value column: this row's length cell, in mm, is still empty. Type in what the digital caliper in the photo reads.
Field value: 26.70 mm
